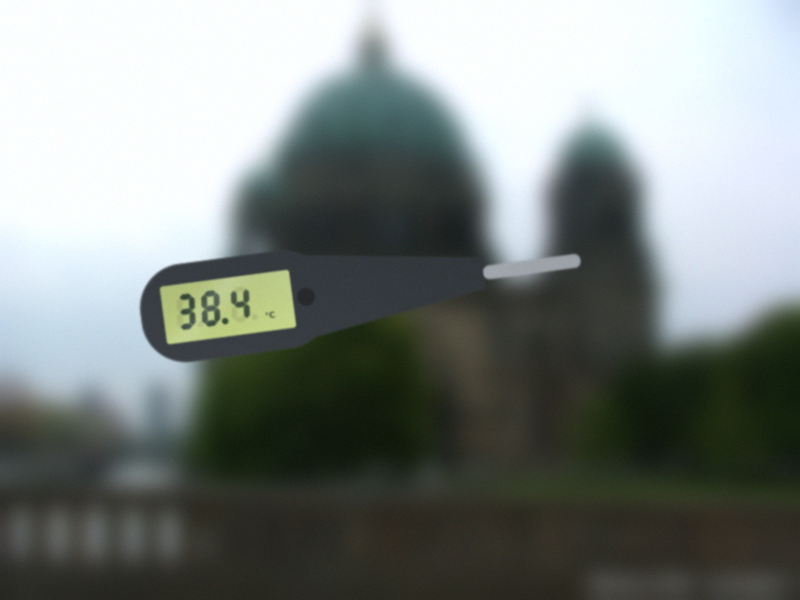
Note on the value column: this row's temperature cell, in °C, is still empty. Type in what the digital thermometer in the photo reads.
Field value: 38.4 °C
